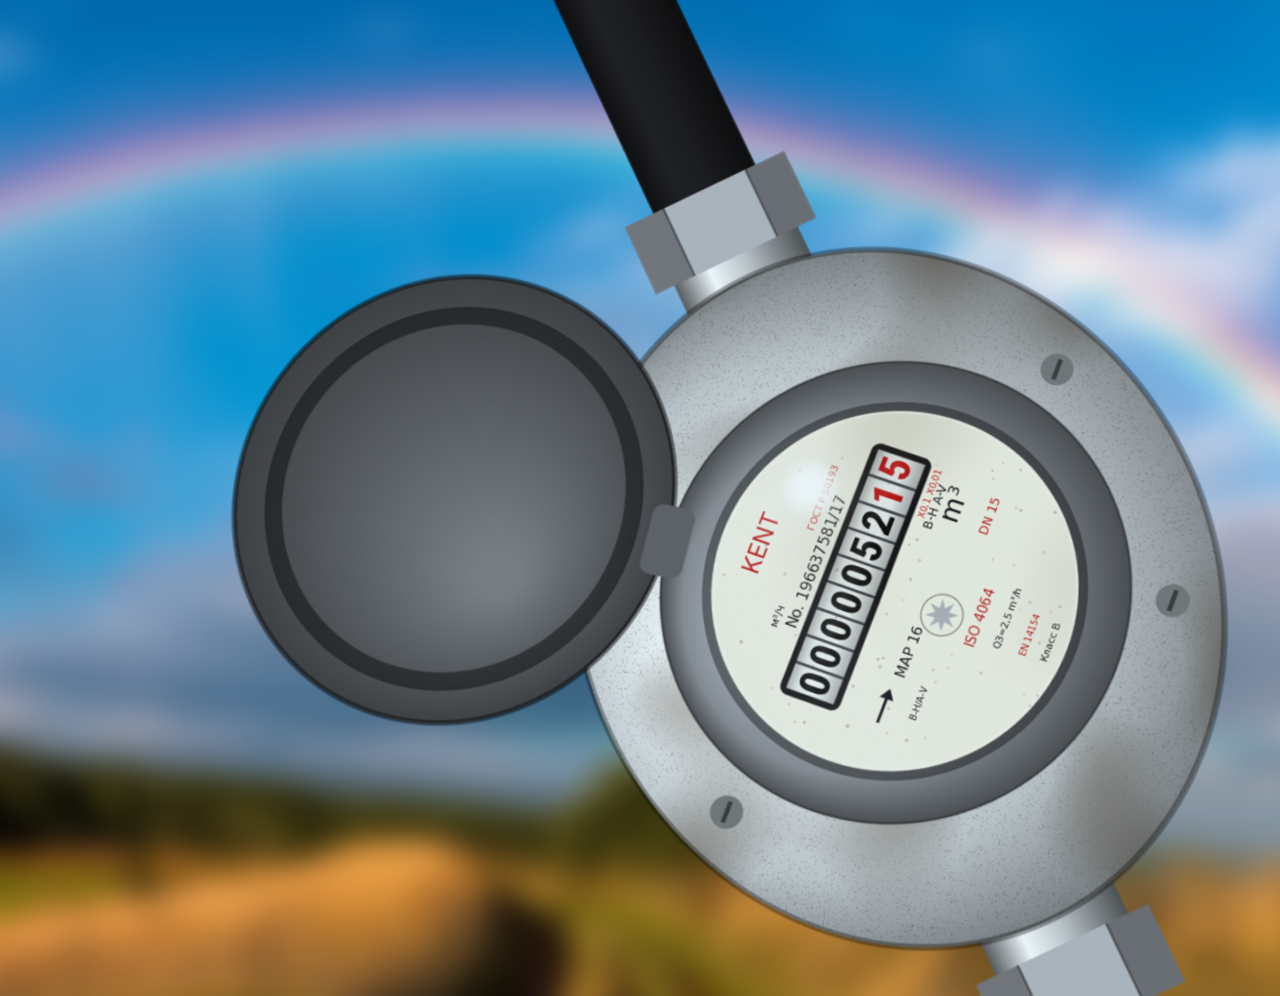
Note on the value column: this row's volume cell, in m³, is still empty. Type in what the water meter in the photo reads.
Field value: 52.15 m³
